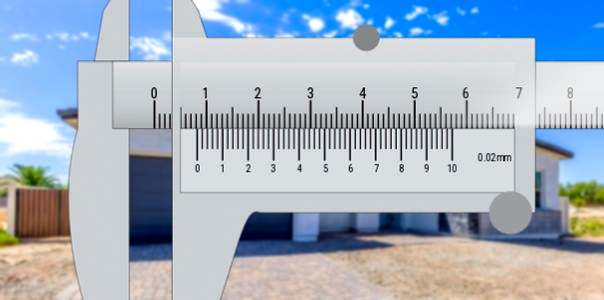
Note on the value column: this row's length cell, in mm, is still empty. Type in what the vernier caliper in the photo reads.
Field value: 8.2 mm
